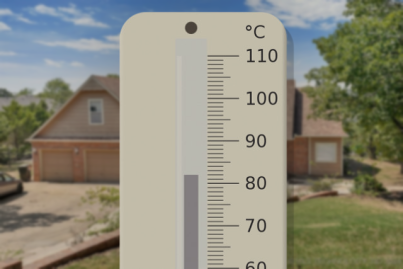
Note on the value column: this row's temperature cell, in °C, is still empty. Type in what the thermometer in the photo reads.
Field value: 82 °C
